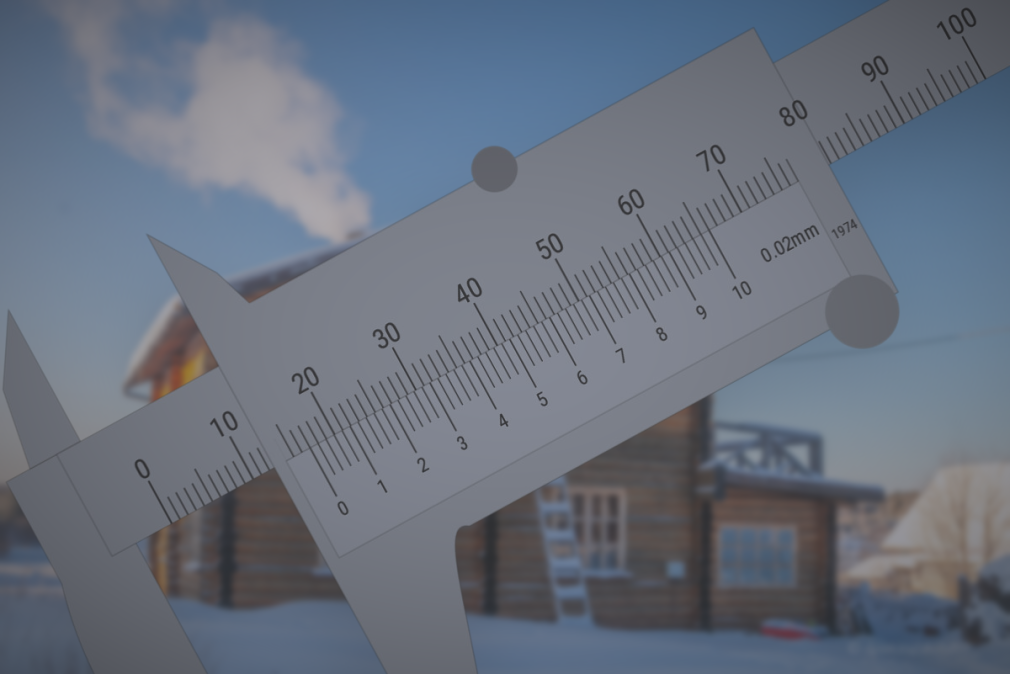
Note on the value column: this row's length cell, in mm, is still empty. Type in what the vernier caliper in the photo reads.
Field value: 17.0 mm
